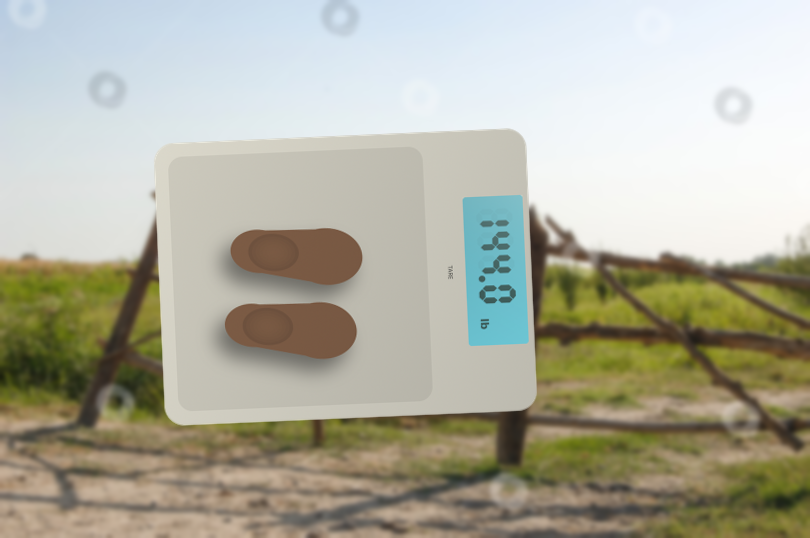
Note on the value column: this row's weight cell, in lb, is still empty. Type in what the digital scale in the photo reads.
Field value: 144.0 lb
